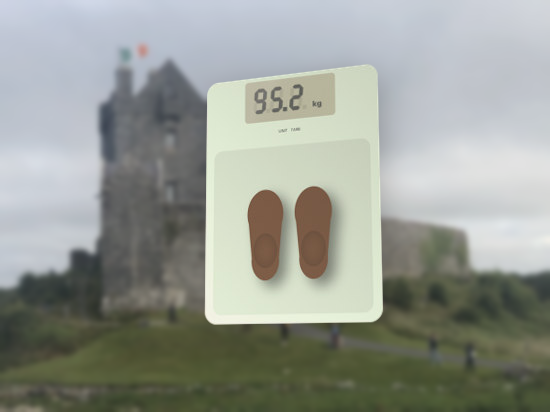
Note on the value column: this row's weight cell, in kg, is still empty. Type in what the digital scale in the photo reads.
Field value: 95.2 kg
